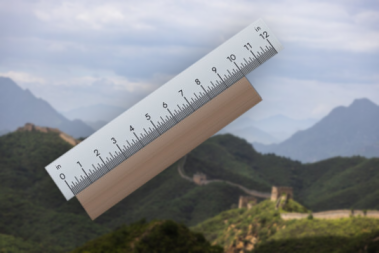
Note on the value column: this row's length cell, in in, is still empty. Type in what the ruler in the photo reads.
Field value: 10 in
